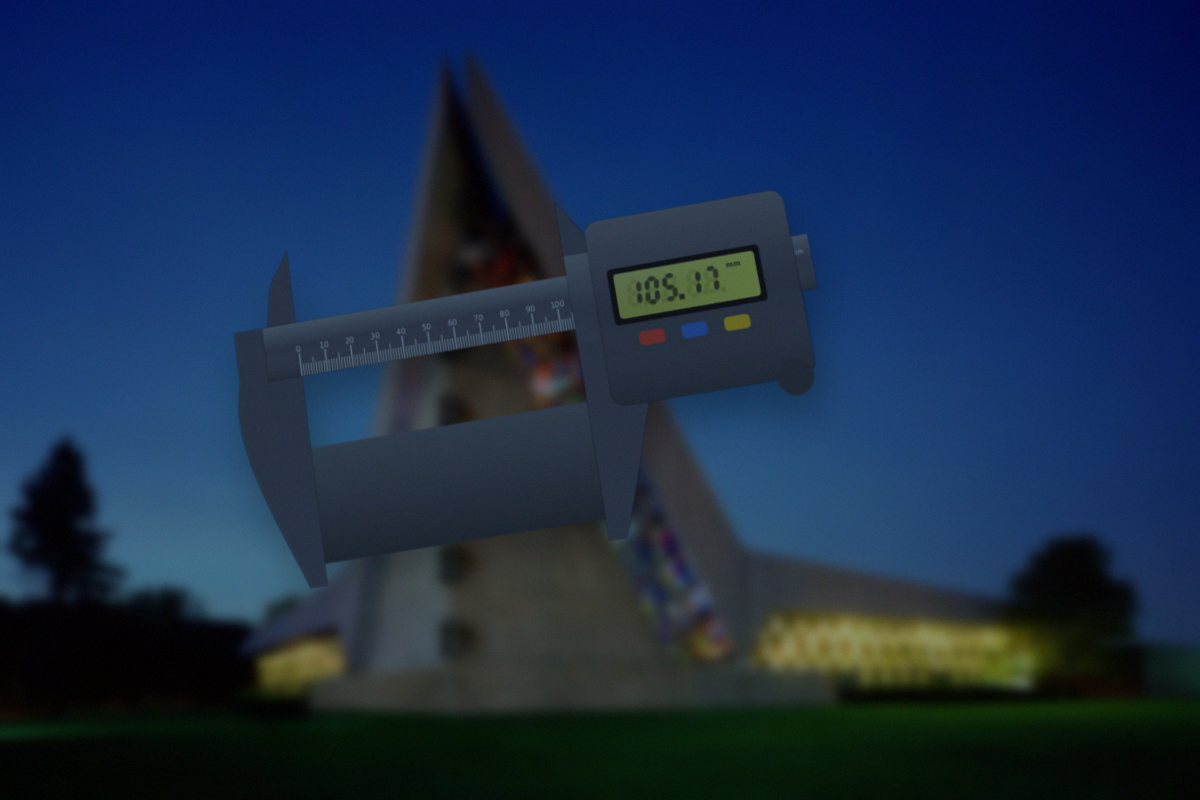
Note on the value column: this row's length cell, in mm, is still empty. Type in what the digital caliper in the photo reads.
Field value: 105.17 mm
